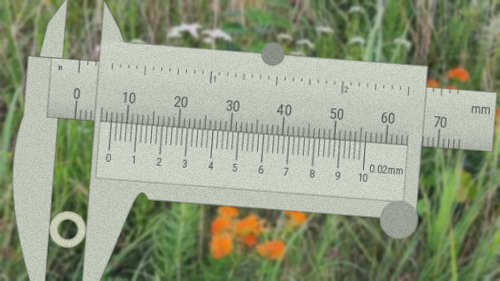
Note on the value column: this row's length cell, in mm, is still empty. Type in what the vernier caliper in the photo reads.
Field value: 7.0 mm
